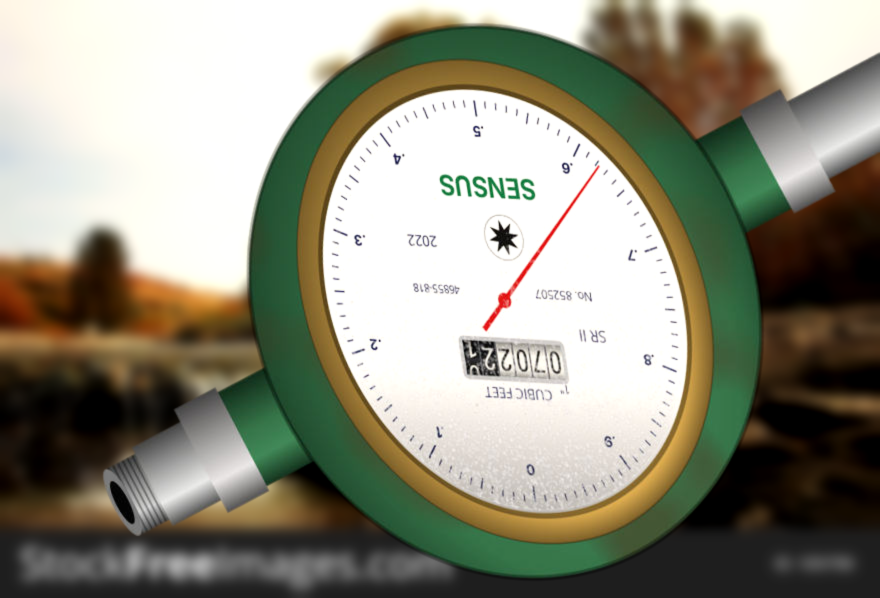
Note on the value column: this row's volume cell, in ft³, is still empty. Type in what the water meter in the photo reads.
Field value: 70220.62 ft³
